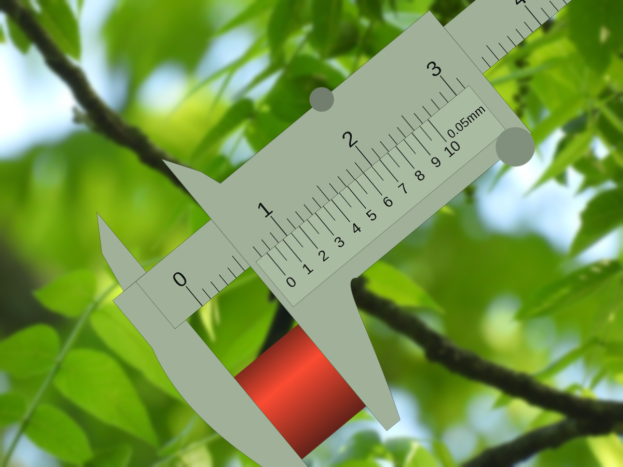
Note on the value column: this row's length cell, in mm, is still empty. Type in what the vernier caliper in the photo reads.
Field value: 7.6 mm
